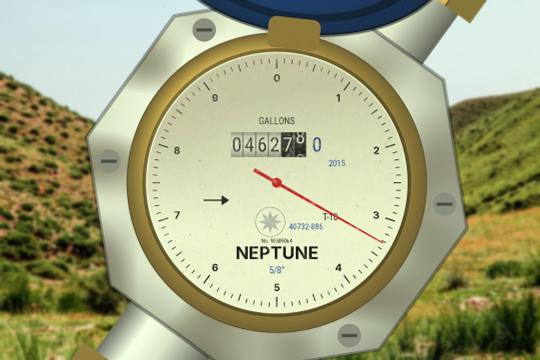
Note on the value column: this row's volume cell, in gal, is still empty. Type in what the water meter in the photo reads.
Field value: 462783.3 gal
